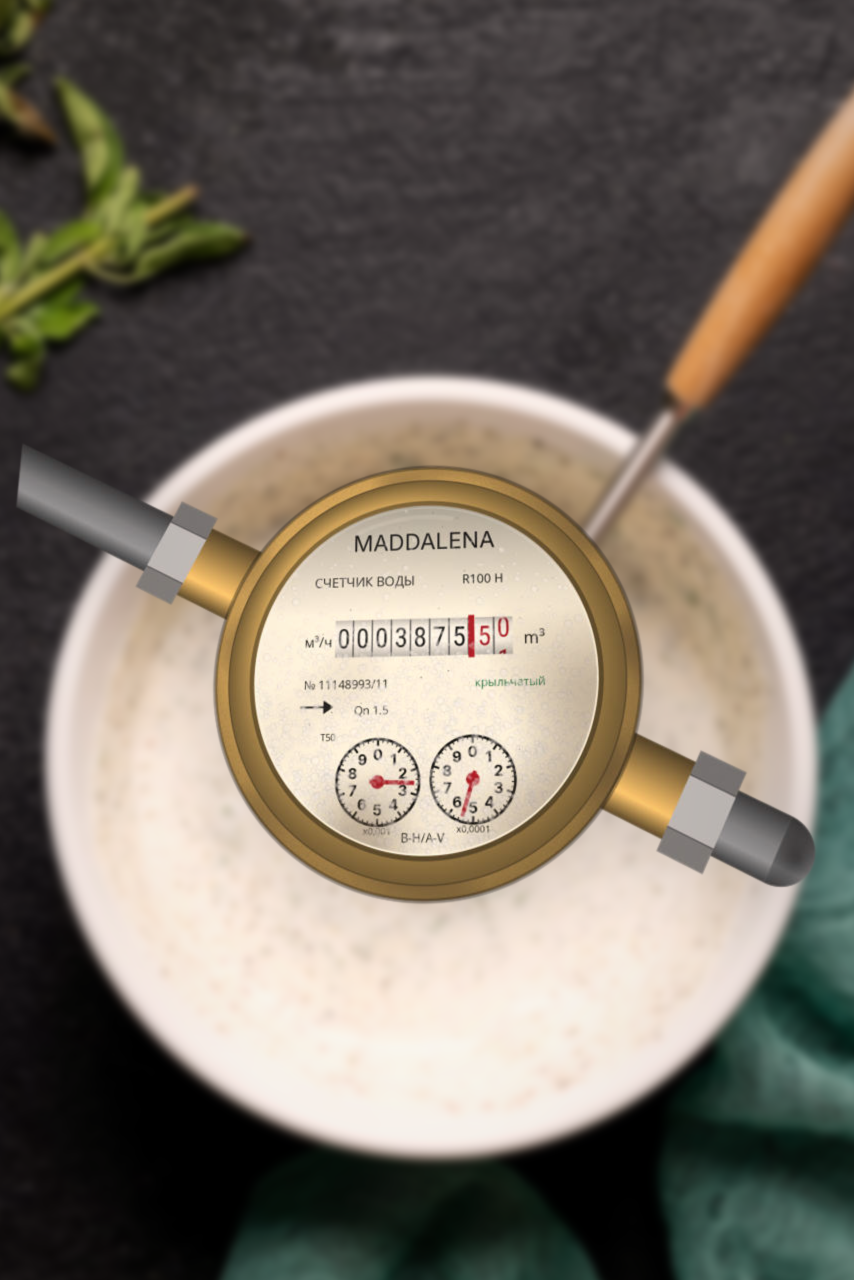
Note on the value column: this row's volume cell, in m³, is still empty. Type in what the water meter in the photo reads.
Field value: 3875.5025 m³
